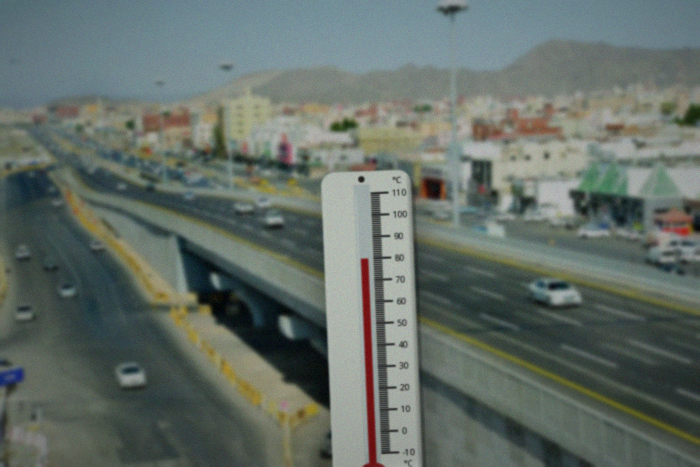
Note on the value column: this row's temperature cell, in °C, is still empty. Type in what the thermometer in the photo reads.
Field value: 80 °C
